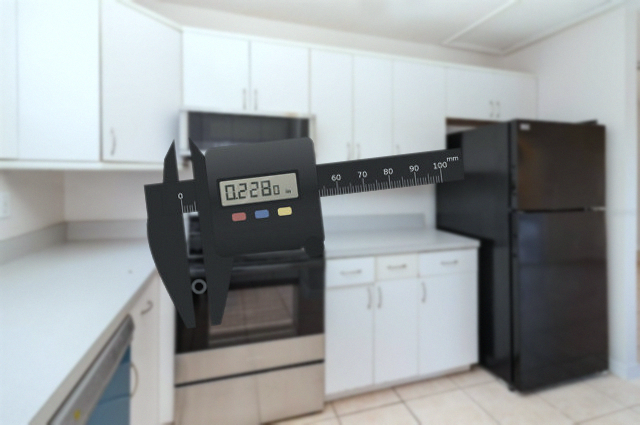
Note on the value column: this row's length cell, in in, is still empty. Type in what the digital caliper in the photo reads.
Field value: 0.2280 in
